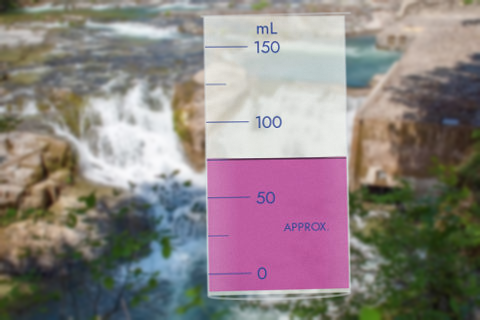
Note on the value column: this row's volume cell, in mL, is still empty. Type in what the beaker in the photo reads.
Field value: 75 mL
